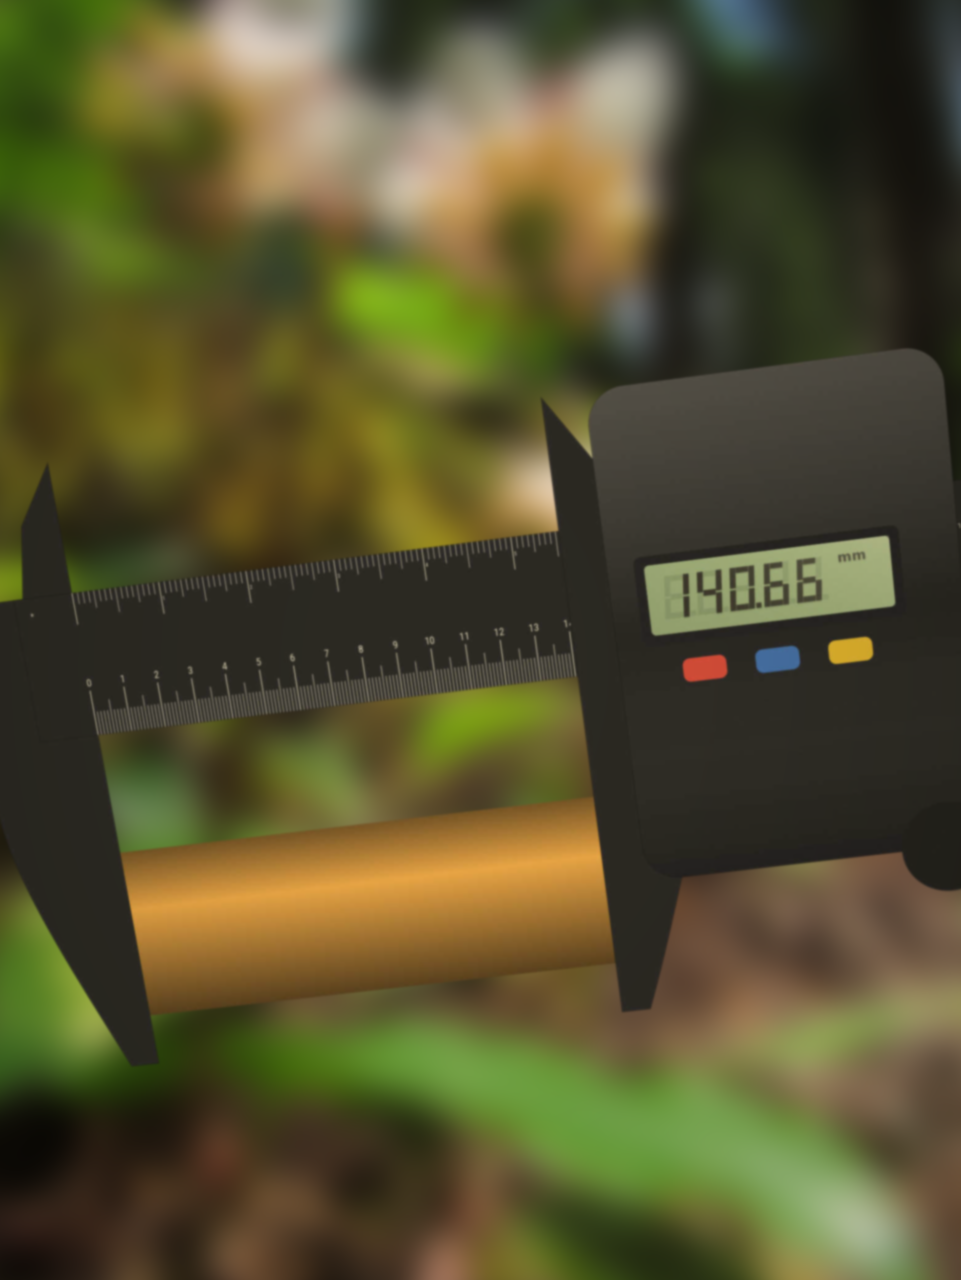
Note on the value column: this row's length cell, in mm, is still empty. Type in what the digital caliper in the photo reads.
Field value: 140.66 mm
